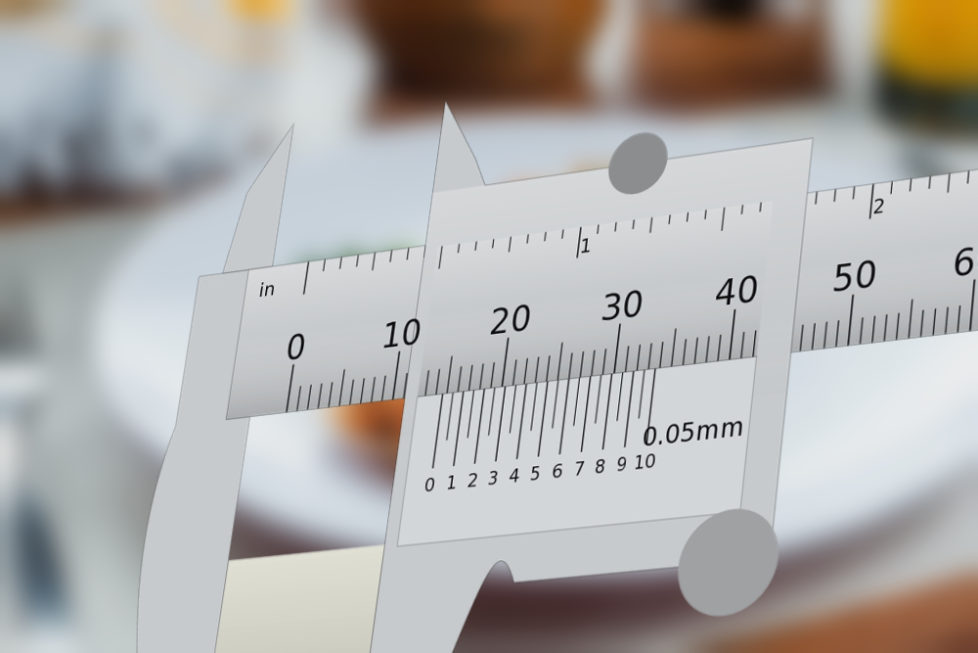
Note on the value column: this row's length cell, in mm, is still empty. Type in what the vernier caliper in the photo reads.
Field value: 14.6 mm
